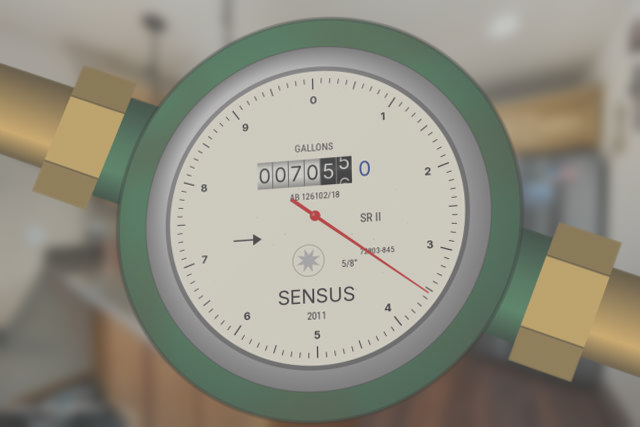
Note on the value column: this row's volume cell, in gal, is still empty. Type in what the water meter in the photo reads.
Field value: 70553.5 gal
